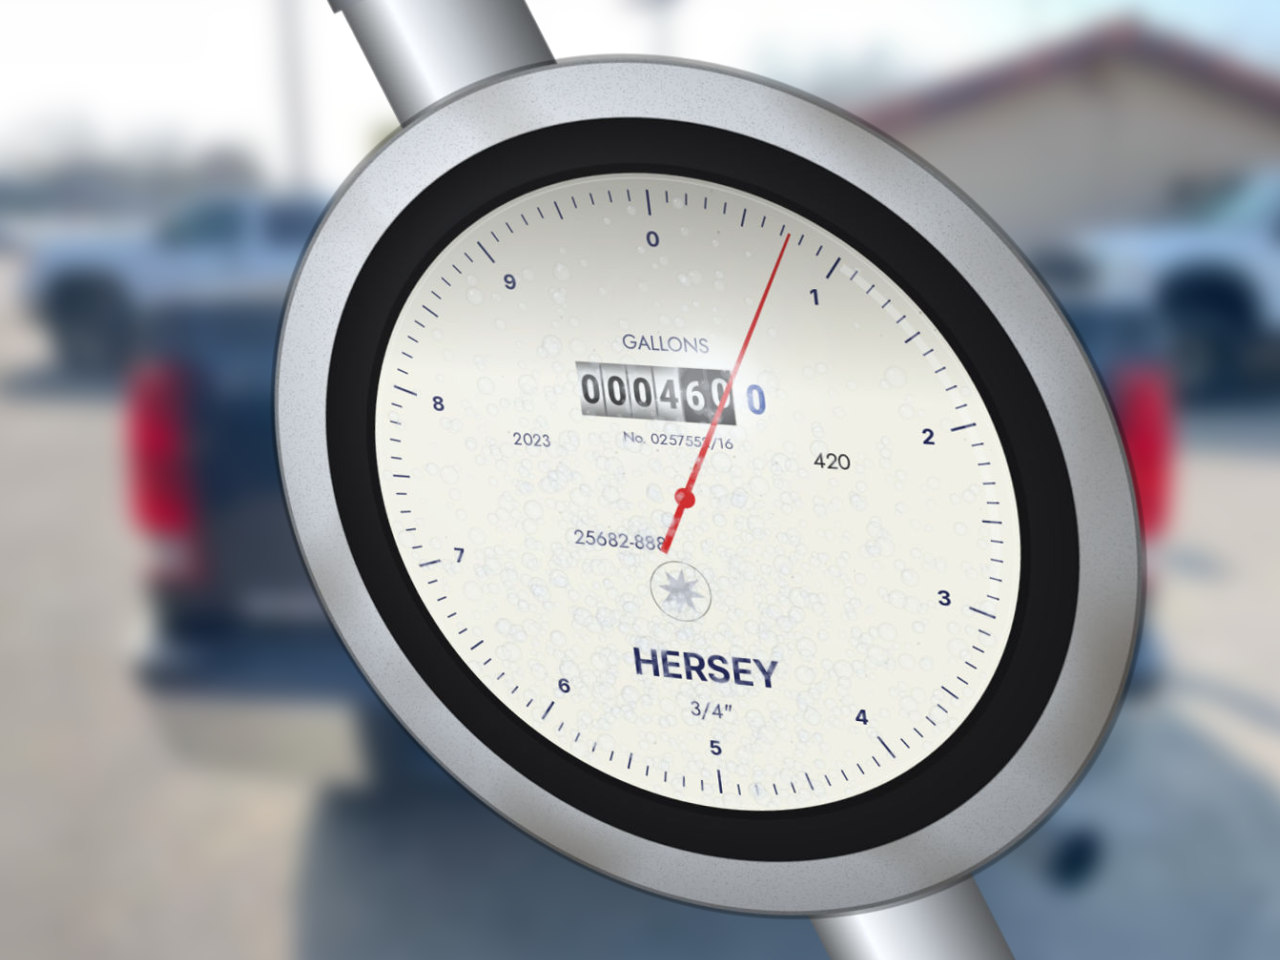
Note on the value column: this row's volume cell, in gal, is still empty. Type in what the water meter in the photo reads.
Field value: 4600.7 gal
